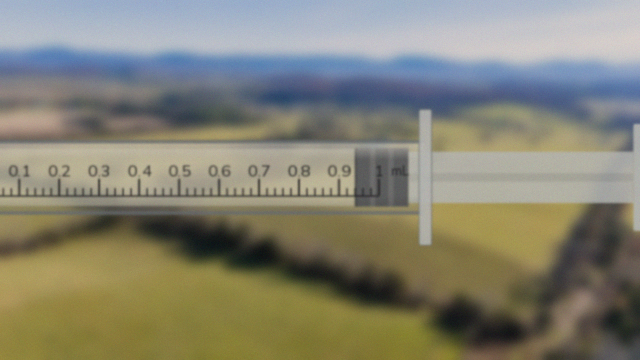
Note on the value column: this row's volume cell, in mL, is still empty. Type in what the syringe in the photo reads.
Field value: 0.94 mL
